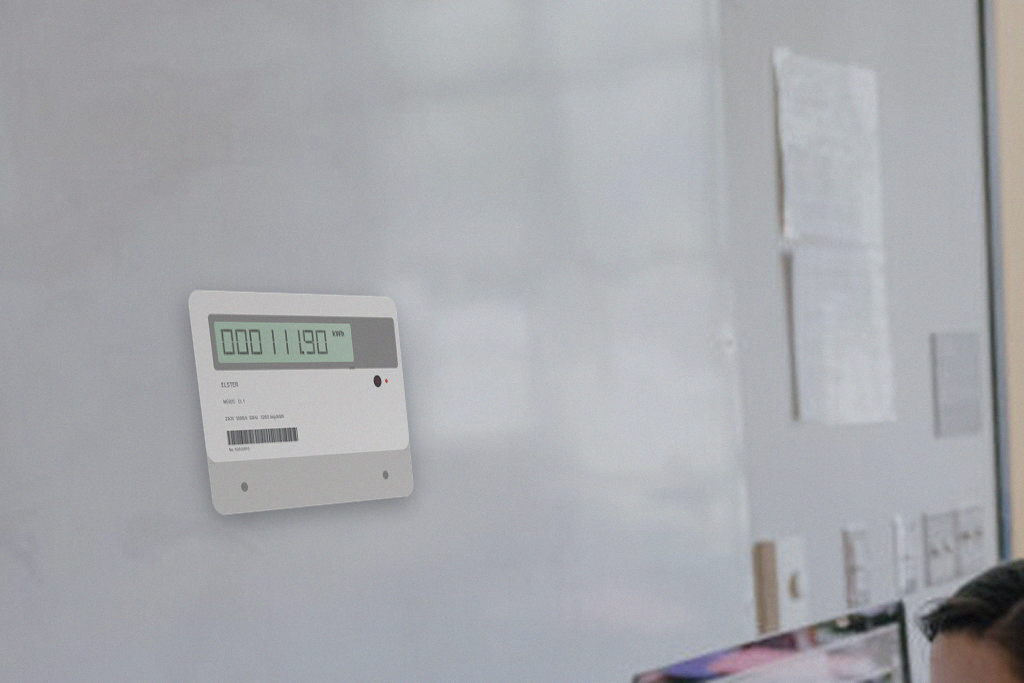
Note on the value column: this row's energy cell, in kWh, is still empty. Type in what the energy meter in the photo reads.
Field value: 111.90 kWh
